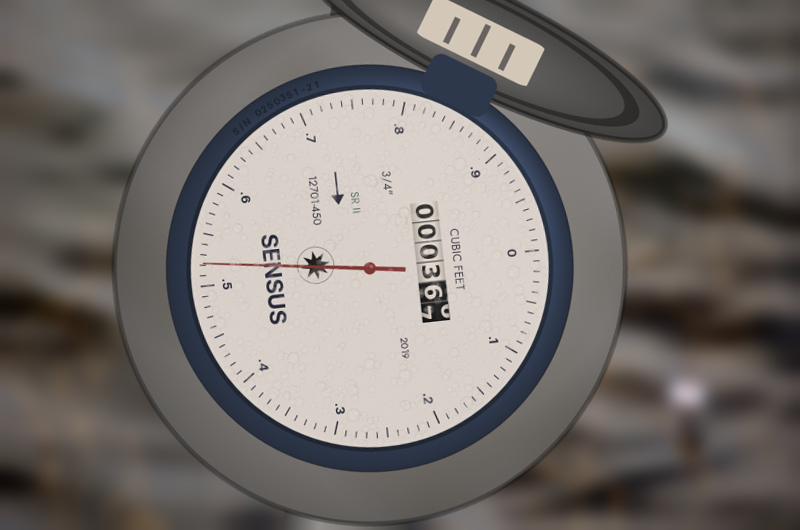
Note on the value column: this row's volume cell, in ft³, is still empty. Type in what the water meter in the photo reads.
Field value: 366.52 ft³
